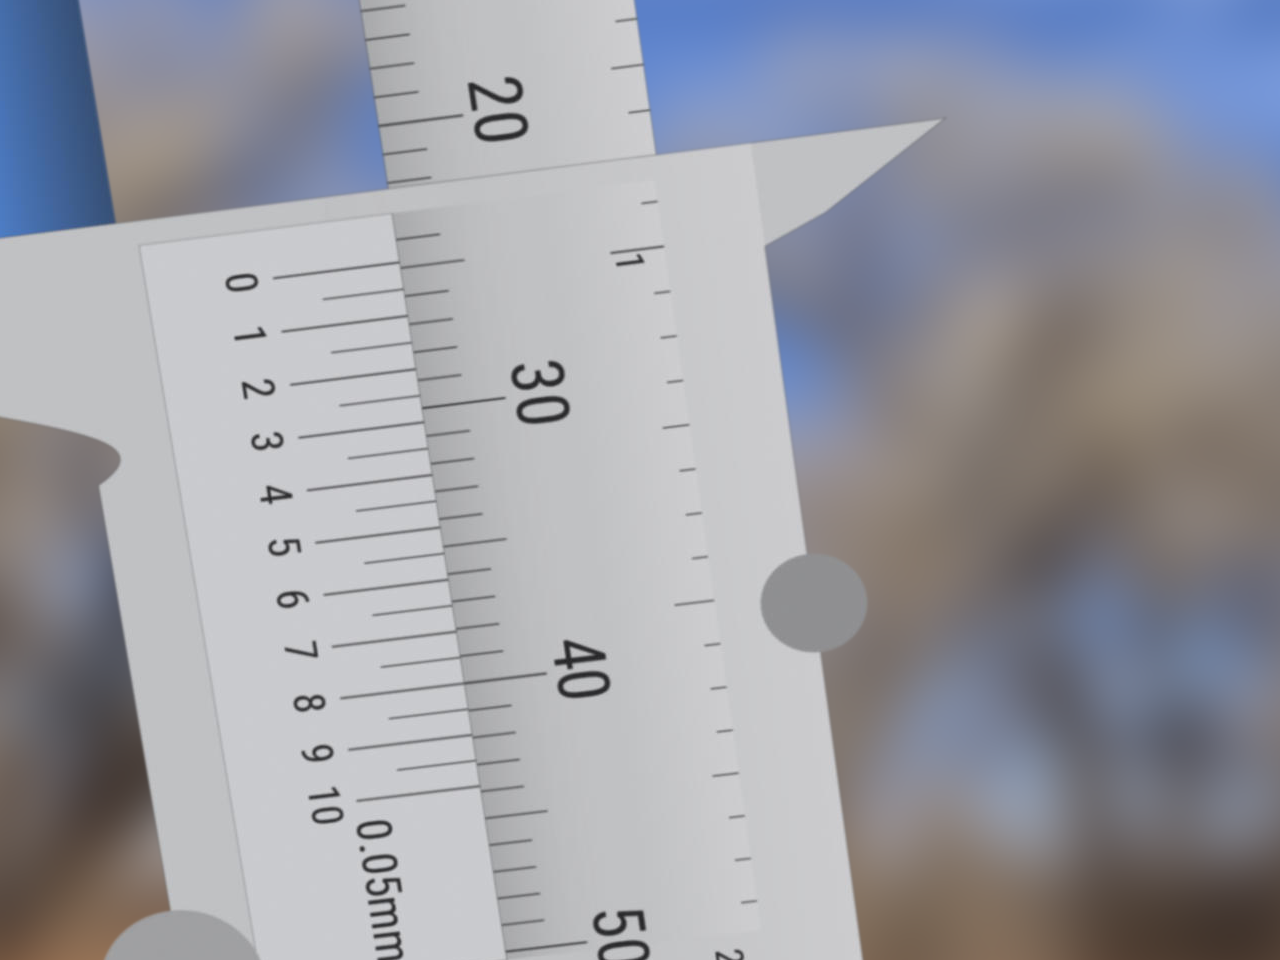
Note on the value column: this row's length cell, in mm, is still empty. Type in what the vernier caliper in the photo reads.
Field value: 24.8 mm
